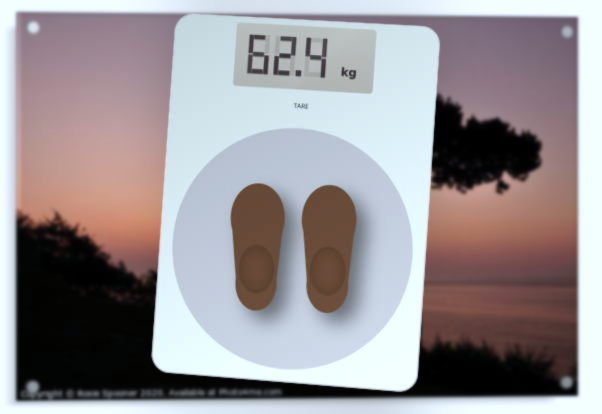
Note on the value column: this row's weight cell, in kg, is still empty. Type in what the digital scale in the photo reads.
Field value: 62.4 kg
